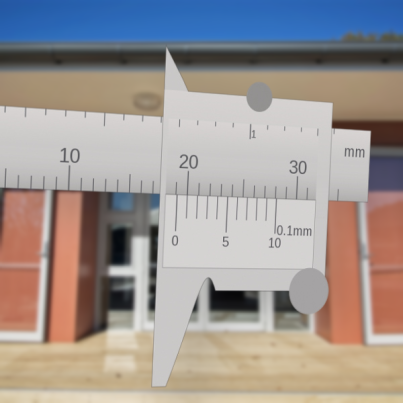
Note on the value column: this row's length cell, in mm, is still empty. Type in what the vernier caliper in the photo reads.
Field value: 19.1 mm
